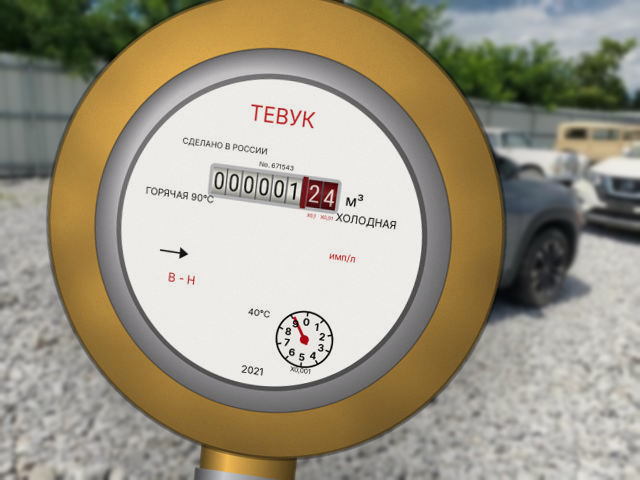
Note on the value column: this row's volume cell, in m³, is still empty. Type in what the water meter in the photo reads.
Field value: 1.239 m³
